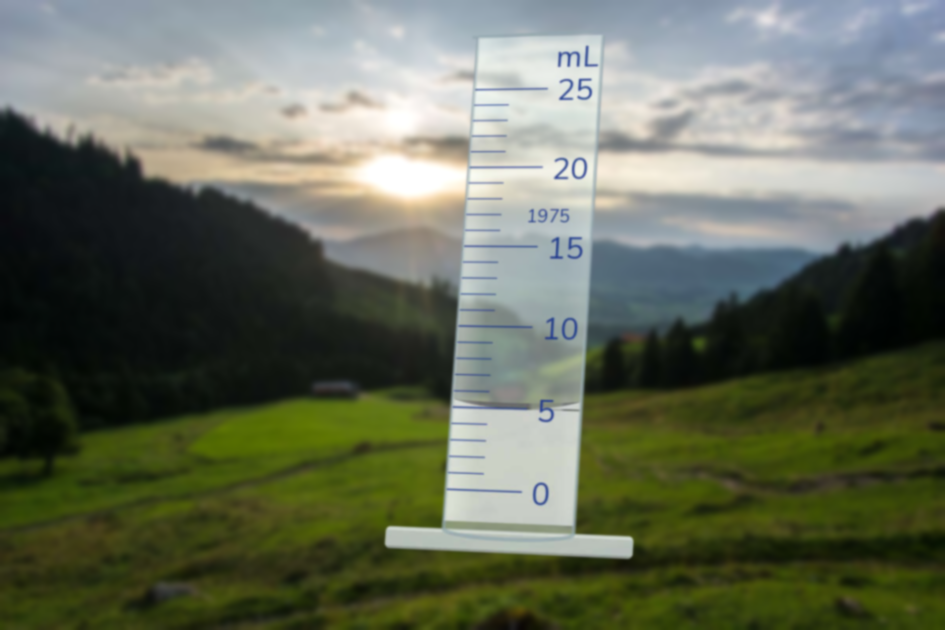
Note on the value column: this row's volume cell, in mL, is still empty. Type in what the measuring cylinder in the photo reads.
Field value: 5 mL
